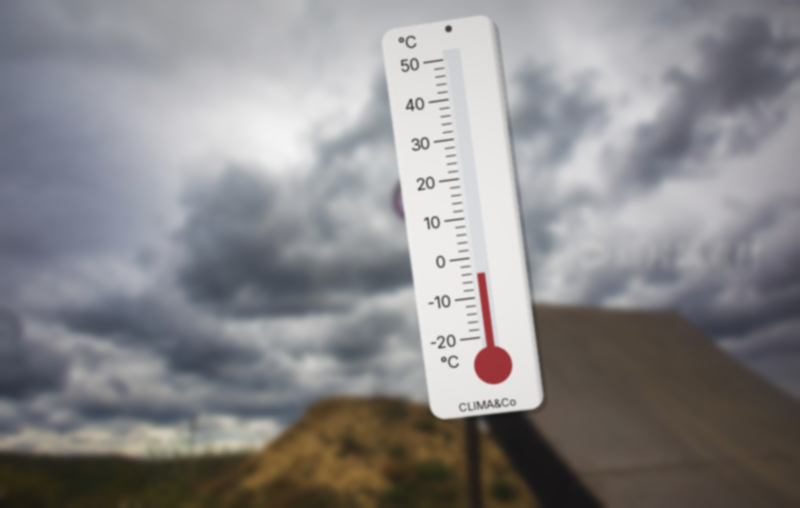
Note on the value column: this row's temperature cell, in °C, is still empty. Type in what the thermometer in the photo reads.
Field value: -4 °C
